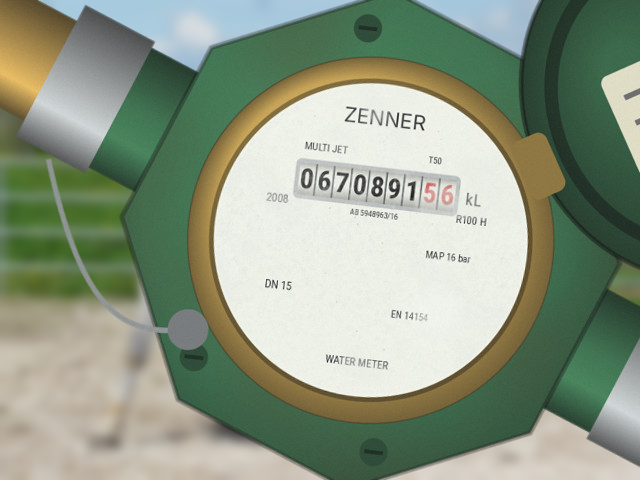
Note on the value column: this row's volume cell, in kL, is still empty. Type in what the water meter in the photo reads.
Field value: 670891.56 kL
